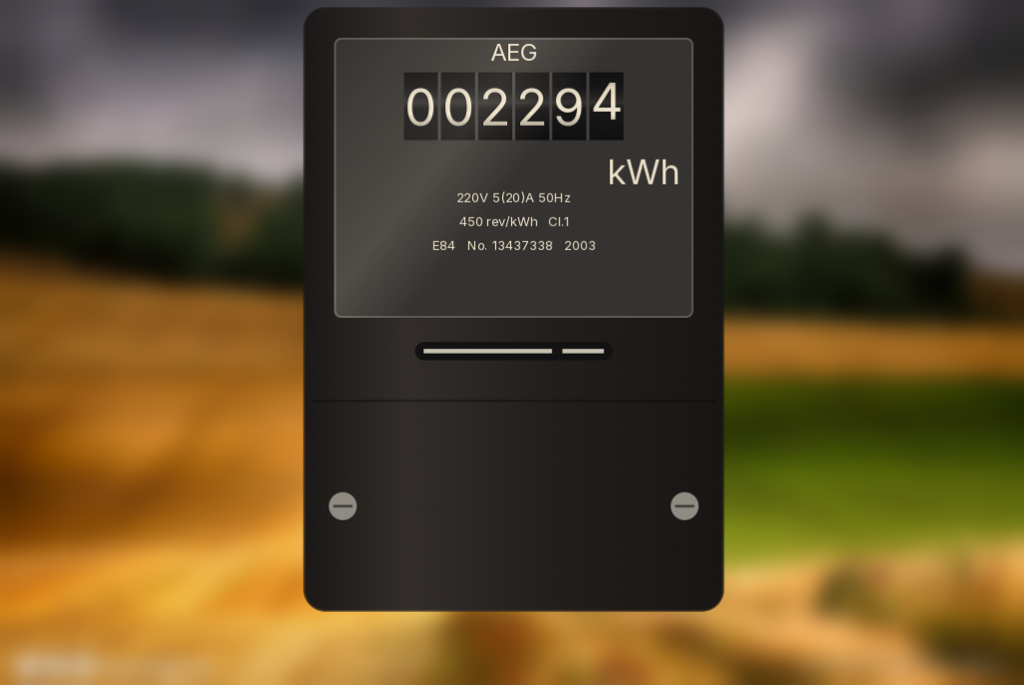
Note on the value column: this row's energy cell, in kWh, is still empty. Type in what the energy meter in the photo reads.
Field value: 2294 kWh
